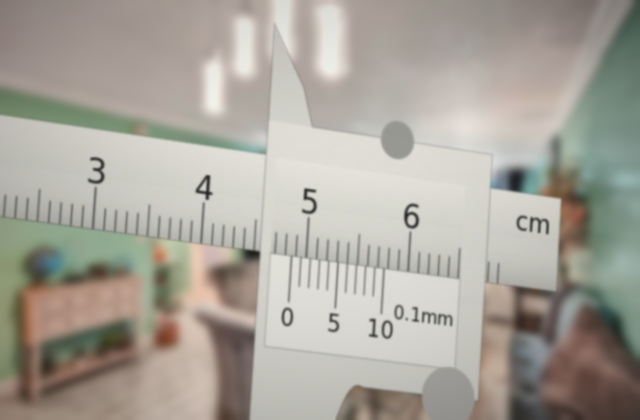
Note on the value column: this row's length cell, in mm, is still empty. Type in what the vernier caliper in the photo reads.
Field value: 48.6 mm
